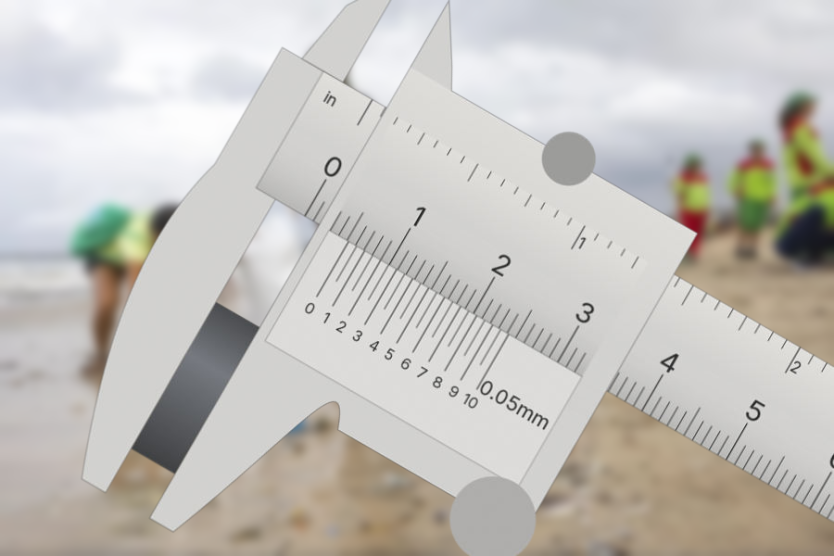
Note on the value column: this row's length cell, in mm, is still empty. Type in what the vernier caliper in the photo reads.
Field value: 5.2 mm
